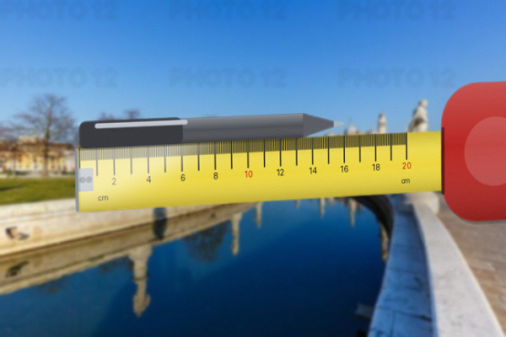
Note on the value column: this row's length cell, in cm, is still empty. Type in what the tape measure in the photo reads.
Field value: 16 cm
